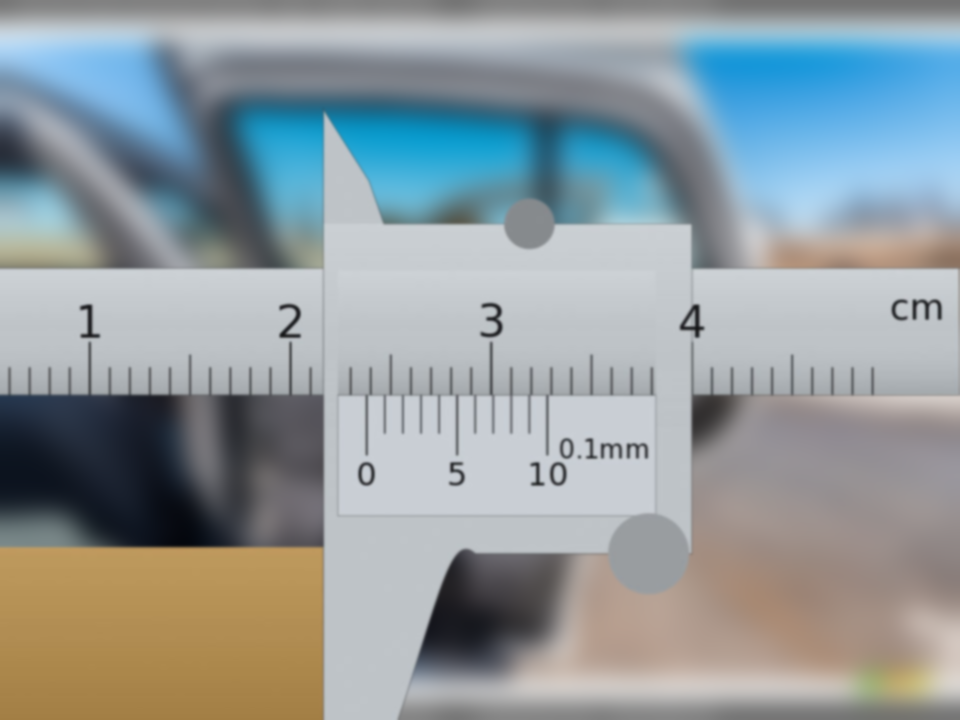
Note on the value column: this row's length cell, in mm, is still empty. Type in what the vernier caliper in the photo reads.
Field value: 23.8 mm
